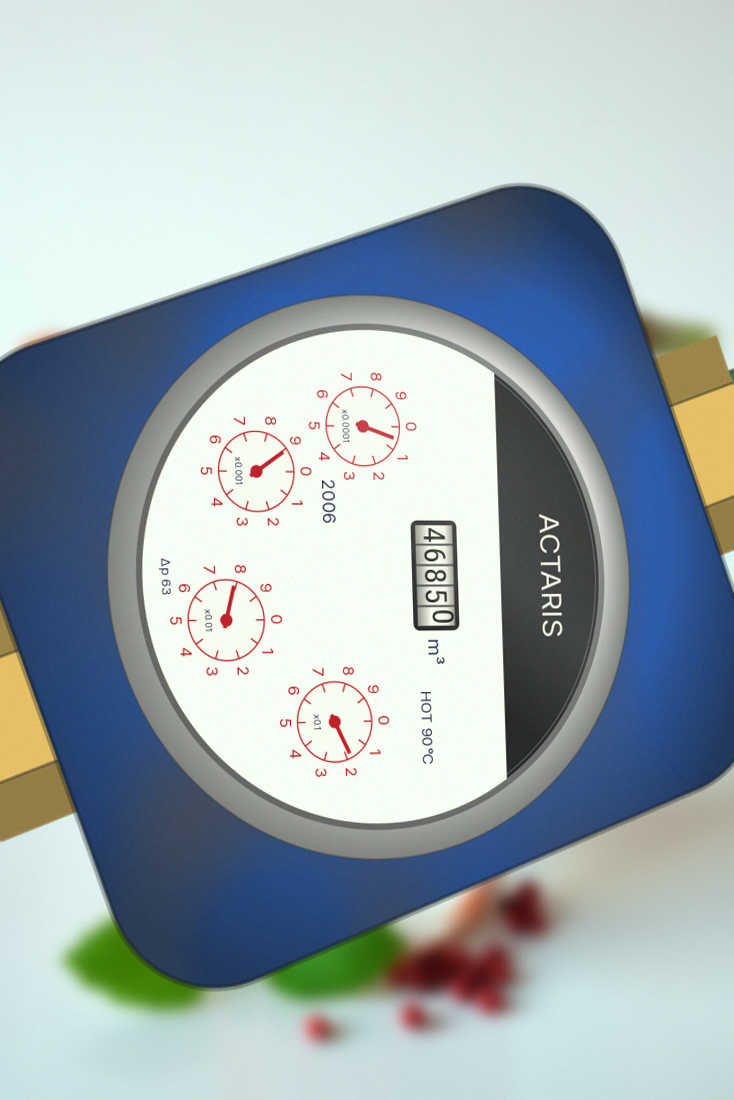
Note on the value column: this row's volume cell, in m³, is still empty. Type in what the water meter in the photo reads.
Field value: 46850.1790 m³
